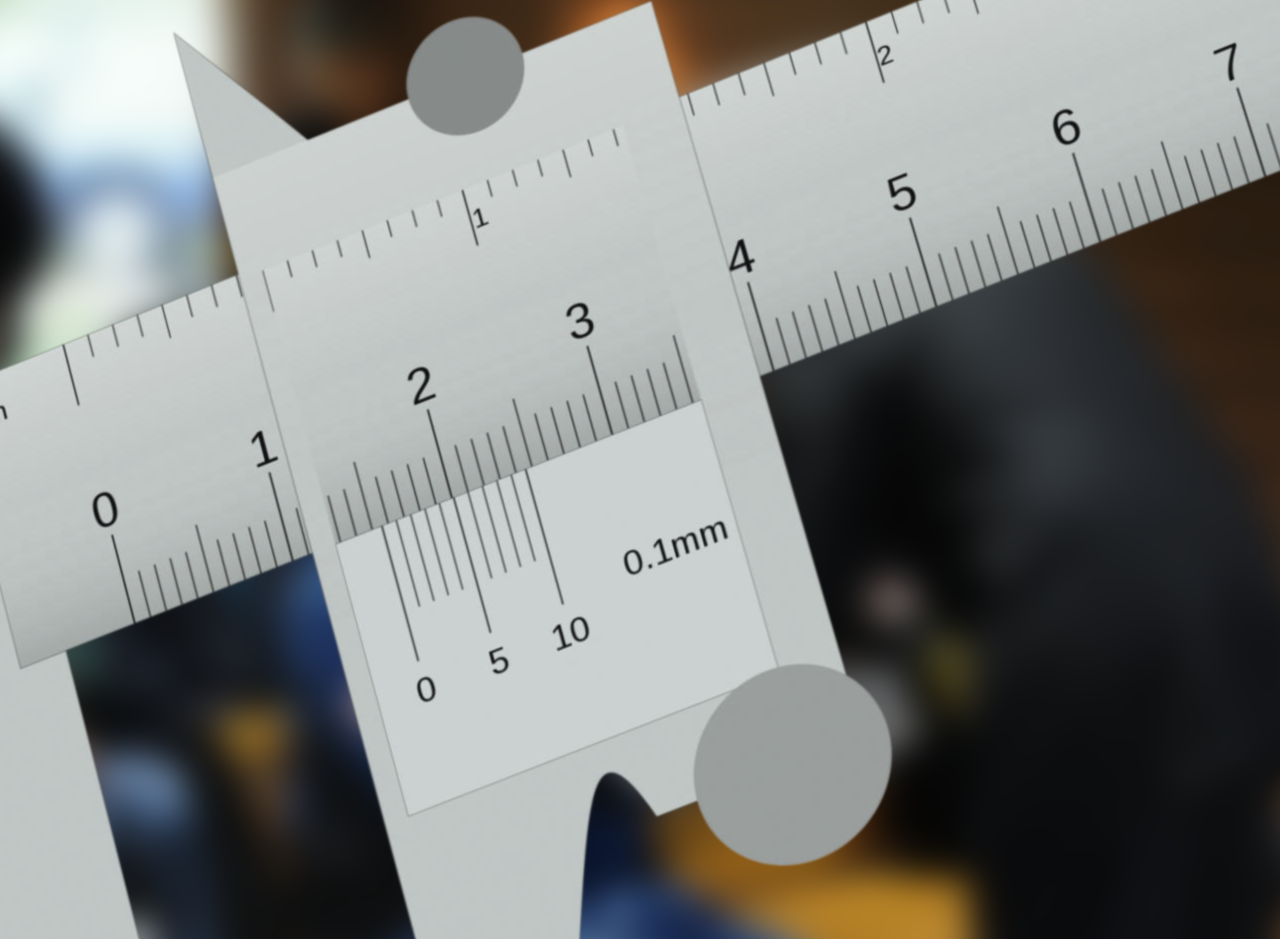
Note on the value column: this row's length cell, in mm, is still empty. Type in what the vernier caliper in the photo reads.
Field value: 15.6 mm
